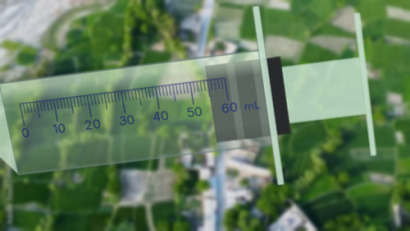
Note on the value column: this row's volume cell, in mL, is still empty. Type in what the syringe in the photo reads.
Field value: 55 mL
